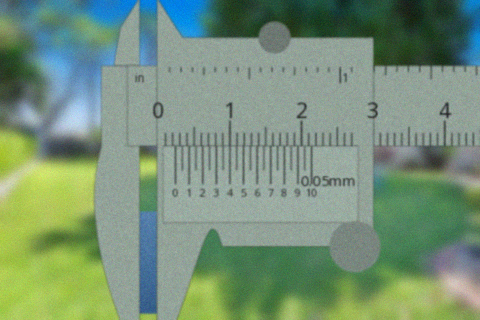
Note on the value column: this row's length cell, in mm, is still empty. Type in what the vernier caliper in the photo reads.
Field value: 2.4 mm
